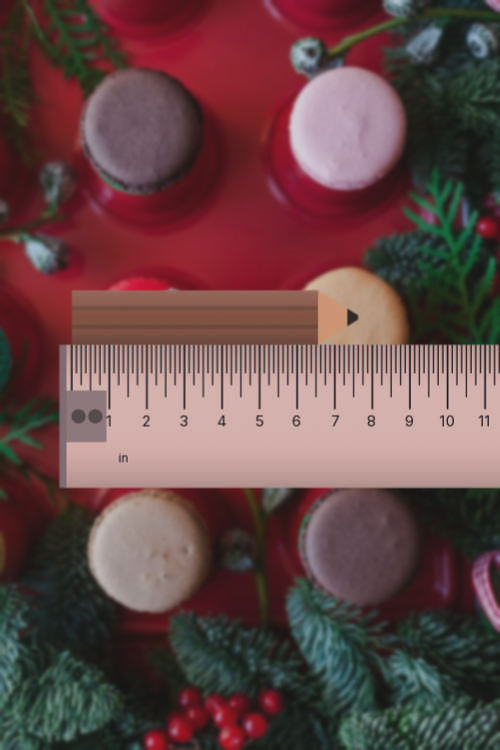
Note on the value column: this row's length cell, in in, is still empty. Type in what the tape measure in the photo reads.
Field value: 7.625 in
